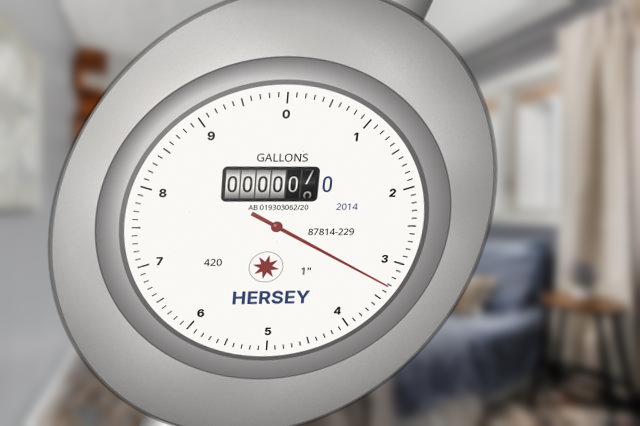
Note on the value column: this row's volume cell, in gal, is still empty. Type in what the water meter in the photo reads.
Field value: 73.3 gal
